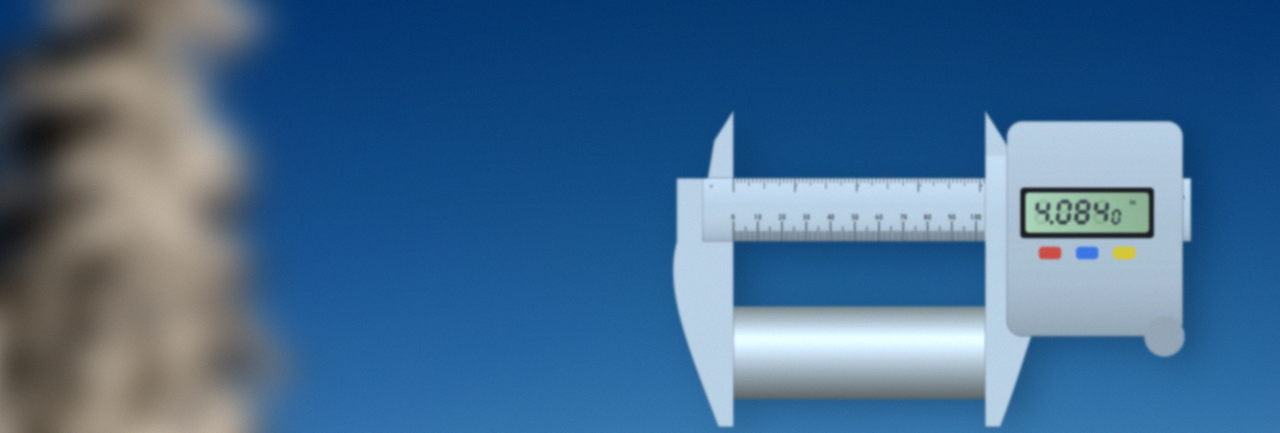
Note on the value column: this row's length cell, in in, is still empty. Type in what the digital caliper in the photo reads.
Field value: 4.0840 in
